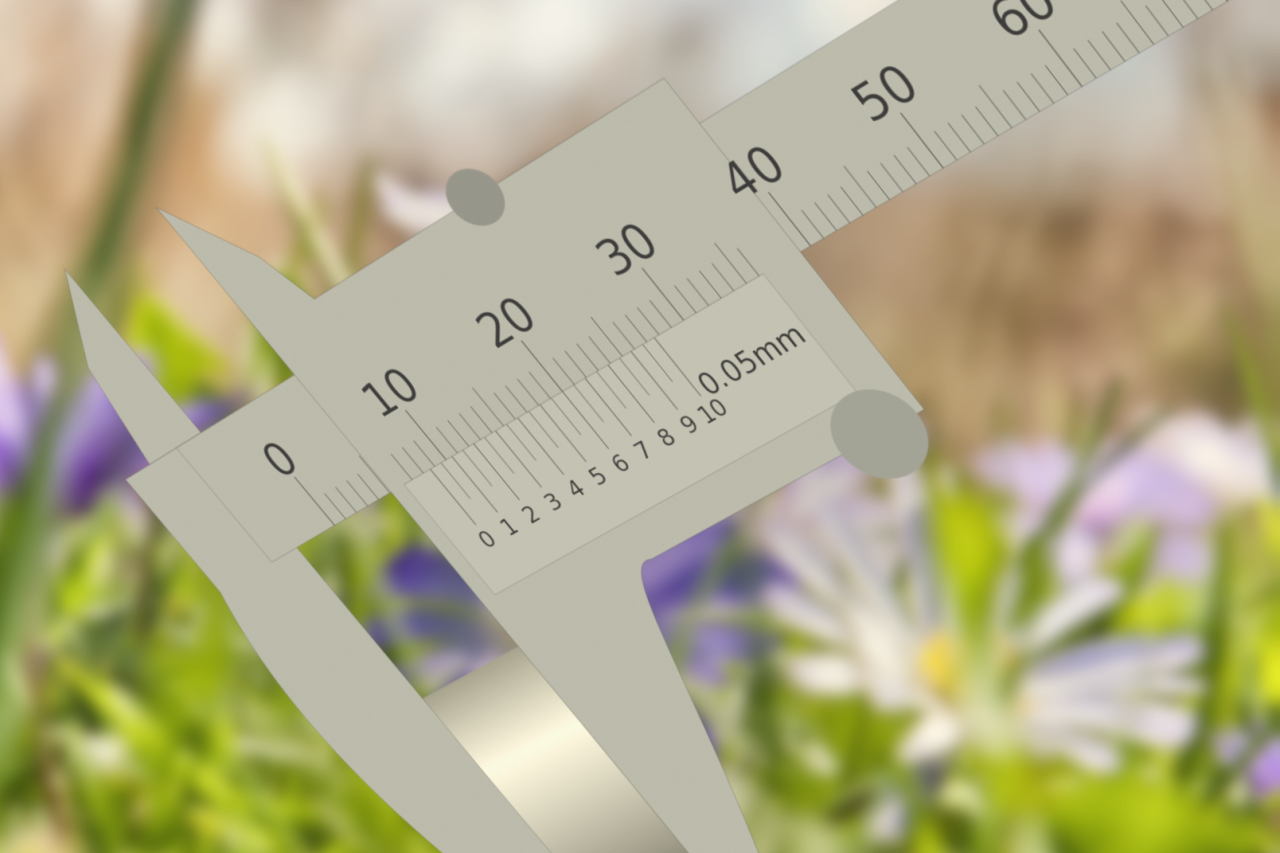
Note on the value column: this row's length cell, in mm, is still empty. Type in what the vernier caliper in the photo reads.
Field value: 8.6 mm
